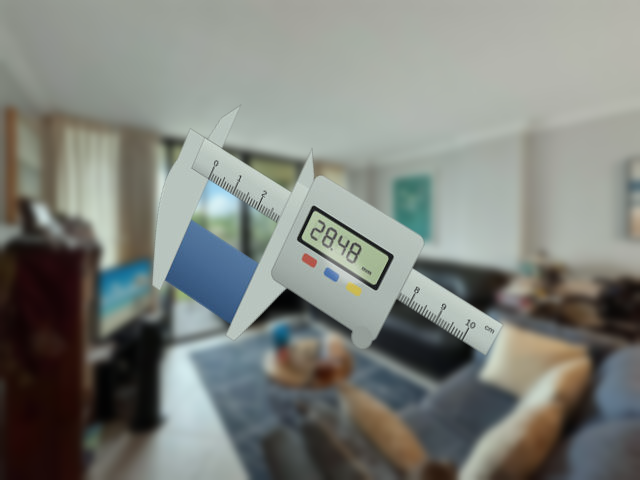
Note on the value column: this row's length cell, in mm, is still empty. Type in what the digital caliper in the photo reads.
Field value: 28.48 mm
